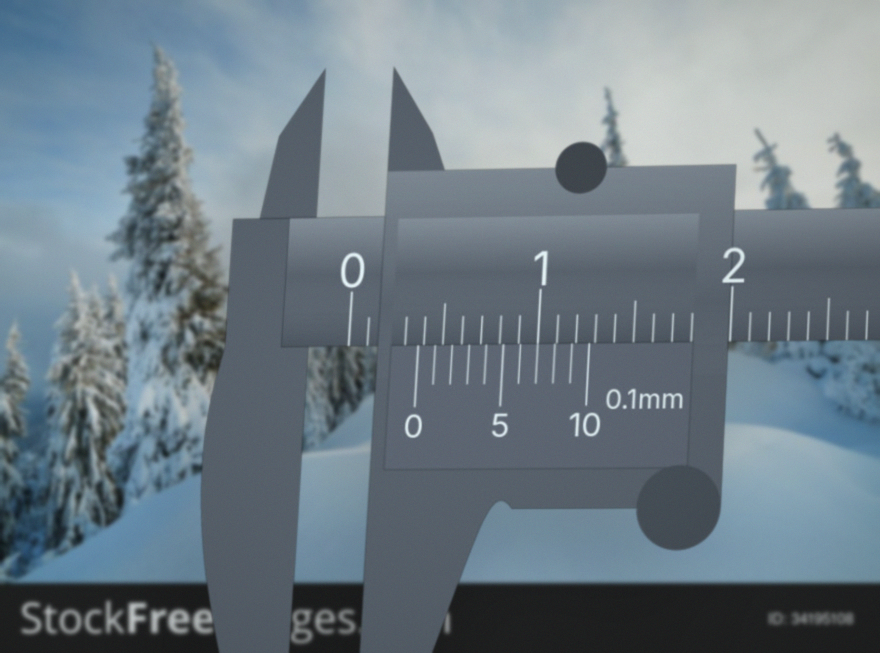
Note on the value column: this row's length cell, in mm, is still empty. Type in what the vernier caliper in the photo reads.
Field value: 3.7 mm
